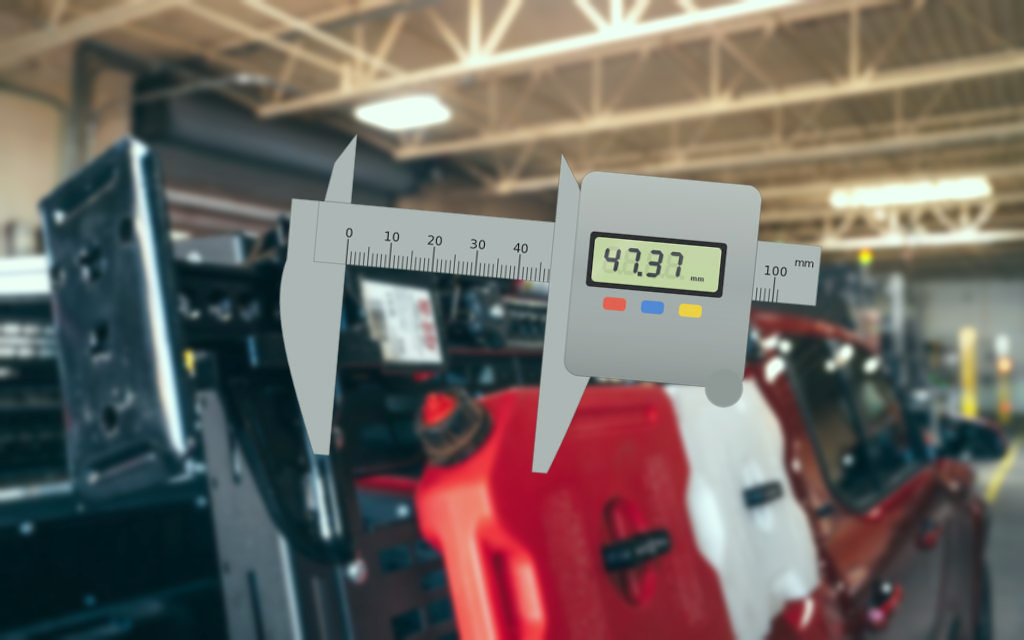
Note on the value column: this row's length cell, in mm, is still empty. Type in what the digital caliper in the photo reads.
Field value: 47.37 mm
